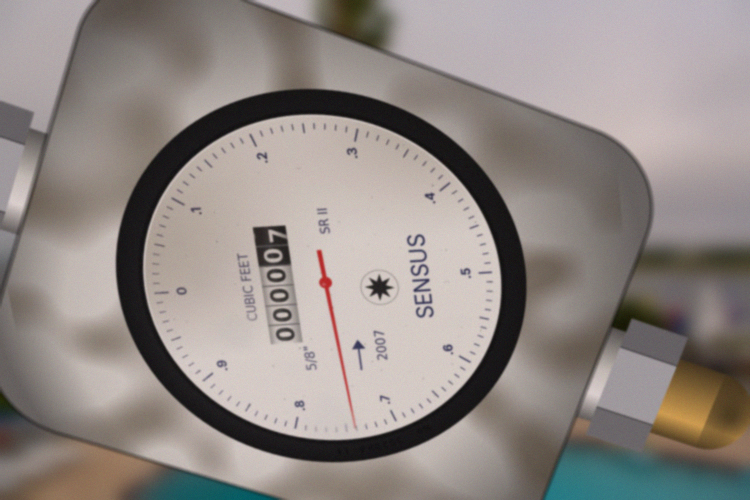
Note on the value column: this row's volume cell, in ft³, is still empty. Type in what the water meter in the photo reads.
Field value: 6.74 ft³
